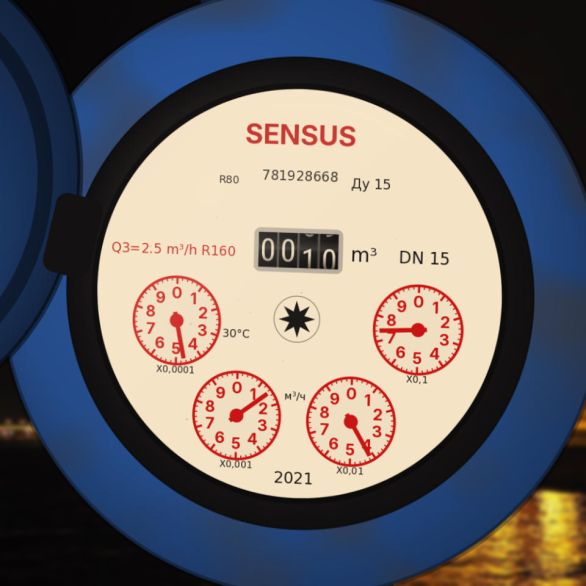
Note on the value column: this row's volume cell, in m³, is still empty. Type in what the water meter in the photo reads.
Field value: 9.7414 m³
